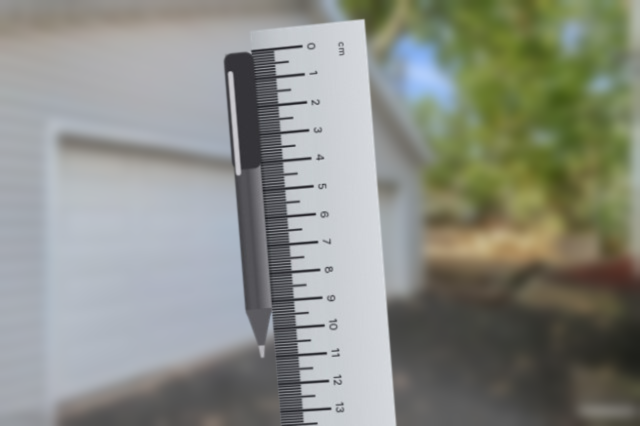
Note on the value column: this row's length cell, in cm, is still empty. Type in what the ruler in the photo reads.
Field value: 11 cm
